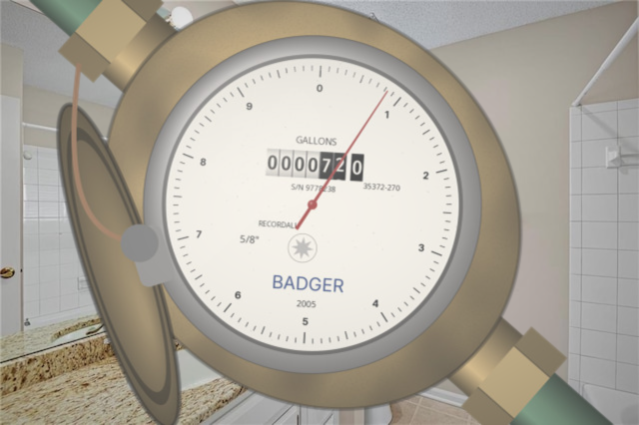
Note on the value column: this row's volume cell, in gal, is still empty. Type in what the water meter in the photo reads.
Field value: 720.8 gal
